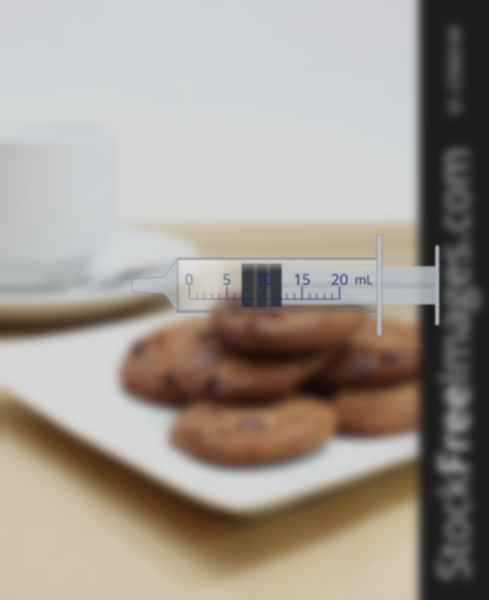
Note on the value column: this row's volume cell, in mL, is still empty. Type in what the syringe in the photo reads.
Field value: 7 mL
